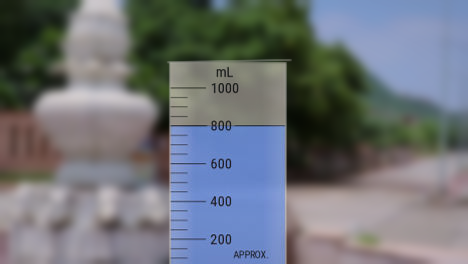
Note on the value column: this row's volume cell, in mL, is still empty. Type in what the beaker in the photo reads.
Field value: 800 mL
